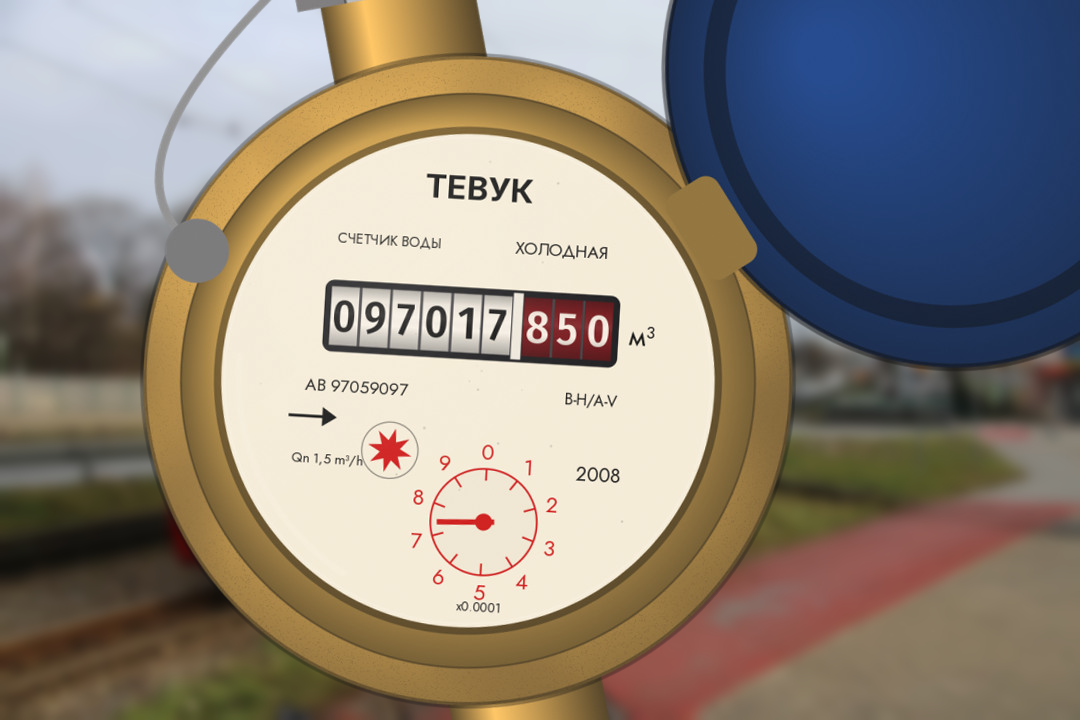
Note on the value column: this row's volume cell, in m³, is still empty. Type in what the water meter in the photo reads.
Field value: 97017.8507 m³
